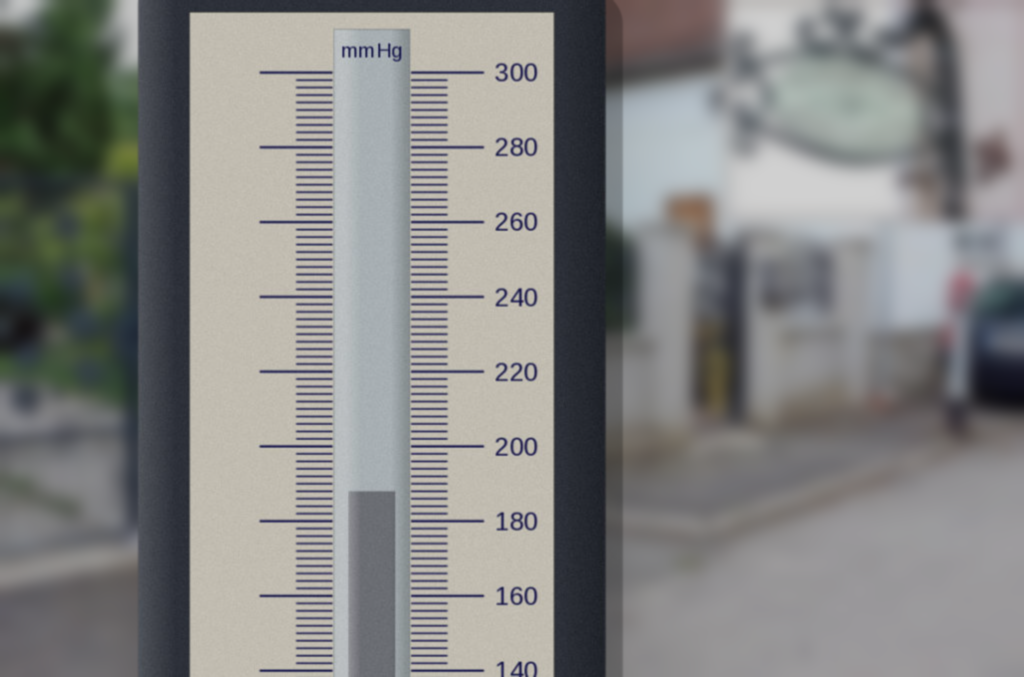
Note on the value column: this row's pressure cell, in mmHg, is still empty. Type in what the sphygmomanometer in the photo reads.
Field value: 188 mmHg
